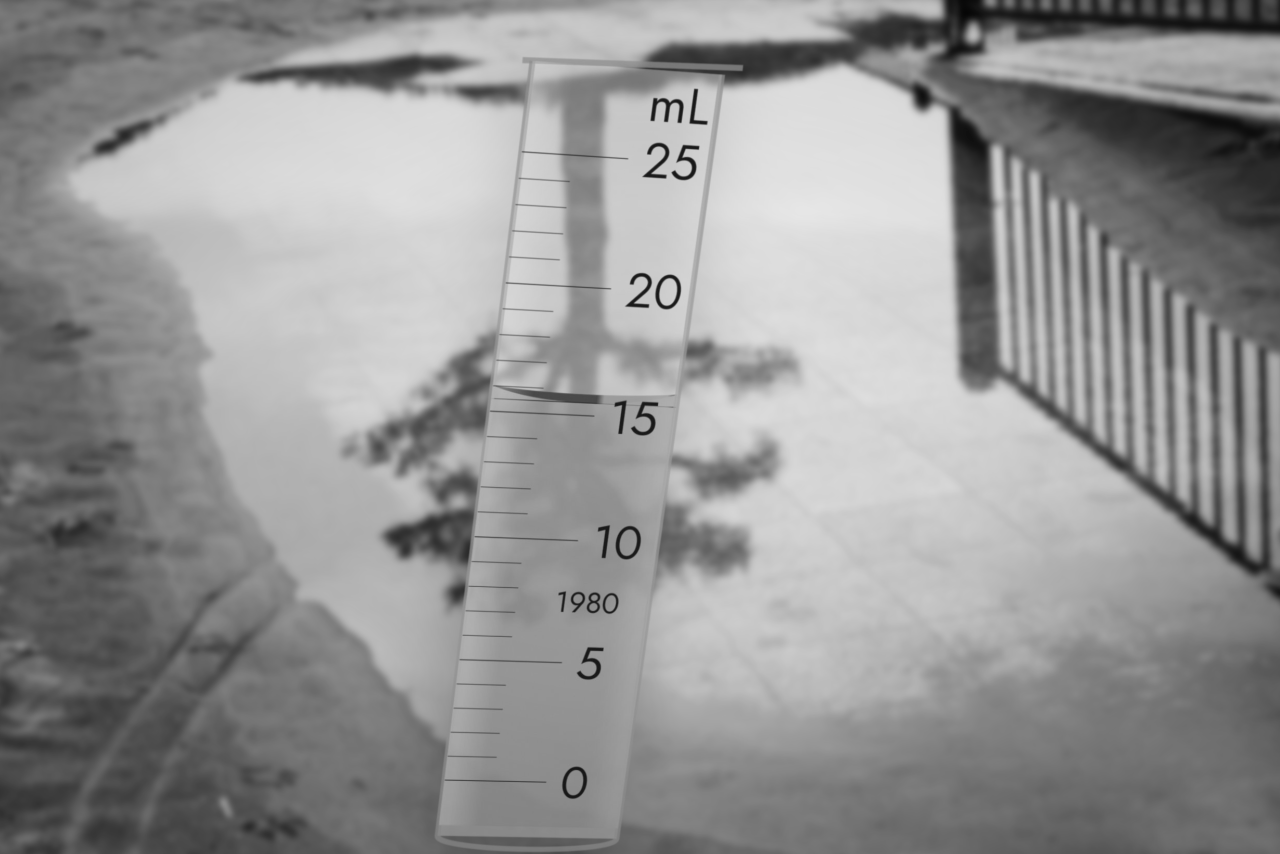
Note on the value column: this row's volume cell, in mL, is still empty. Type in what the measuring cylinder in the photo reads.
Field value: 15.5 mL
